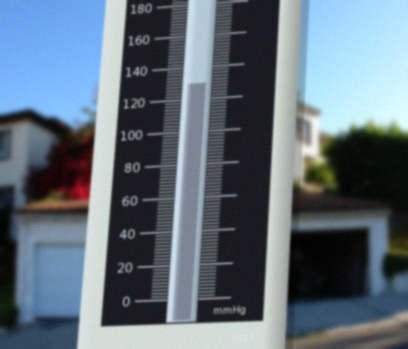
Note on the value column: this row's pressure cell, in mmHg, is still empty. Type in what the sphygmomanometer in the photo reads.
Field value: 130 mmHg
